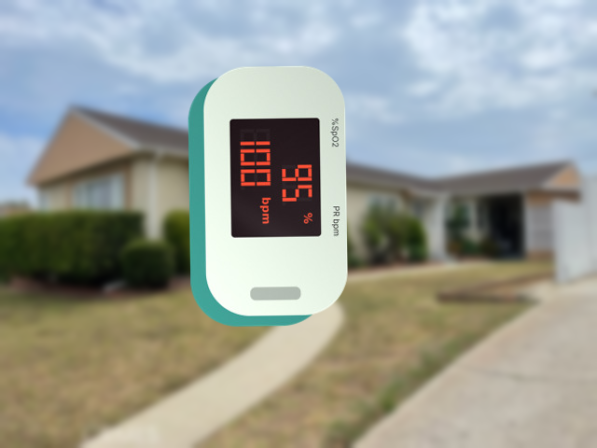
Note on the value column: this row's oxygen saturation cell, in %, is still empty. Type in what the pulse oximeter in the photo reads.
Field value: 95 %
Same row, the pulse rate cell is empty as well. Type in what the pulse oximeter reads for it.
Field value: 100 bpm
